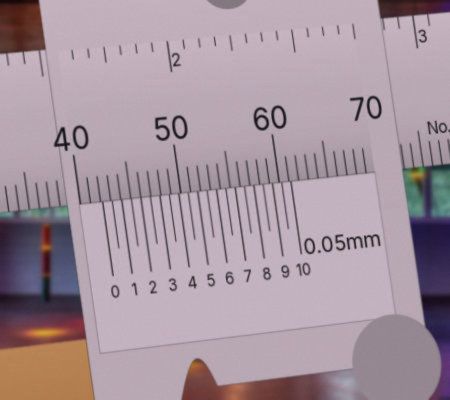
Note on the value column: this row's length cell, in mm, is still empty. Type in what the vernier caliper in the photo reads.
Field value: 42.2 mm
